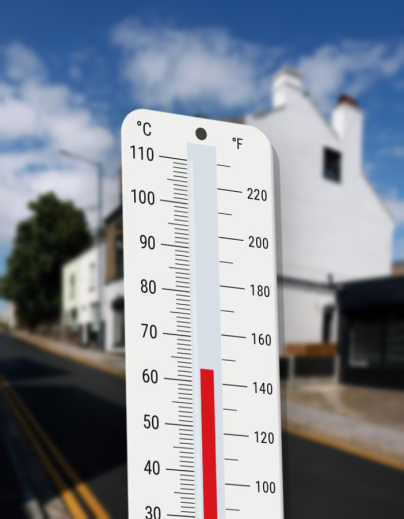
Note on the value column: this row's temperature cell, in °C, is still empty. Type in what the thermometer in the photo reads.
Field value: 63 °C
